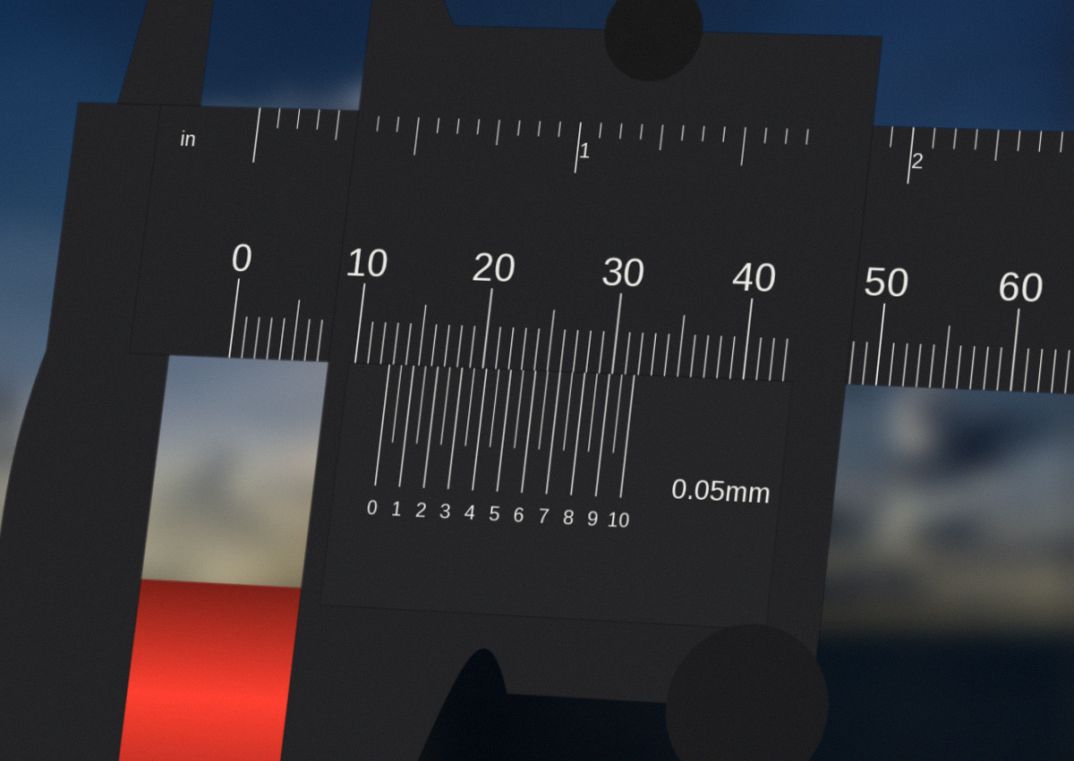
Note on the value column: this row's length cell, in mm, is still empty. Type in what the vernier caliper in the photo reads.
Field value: 12.7 mm
